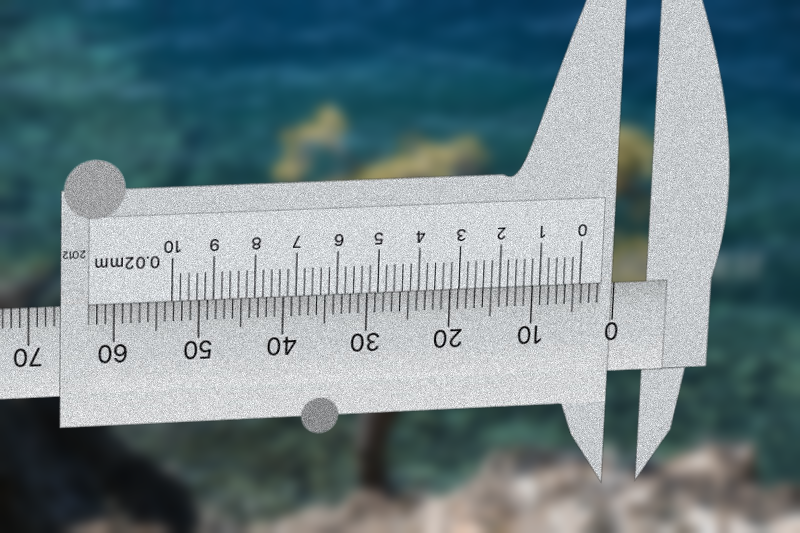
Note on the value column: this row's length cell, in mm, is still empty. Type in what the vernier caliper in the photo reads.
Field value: 4.2 mm
